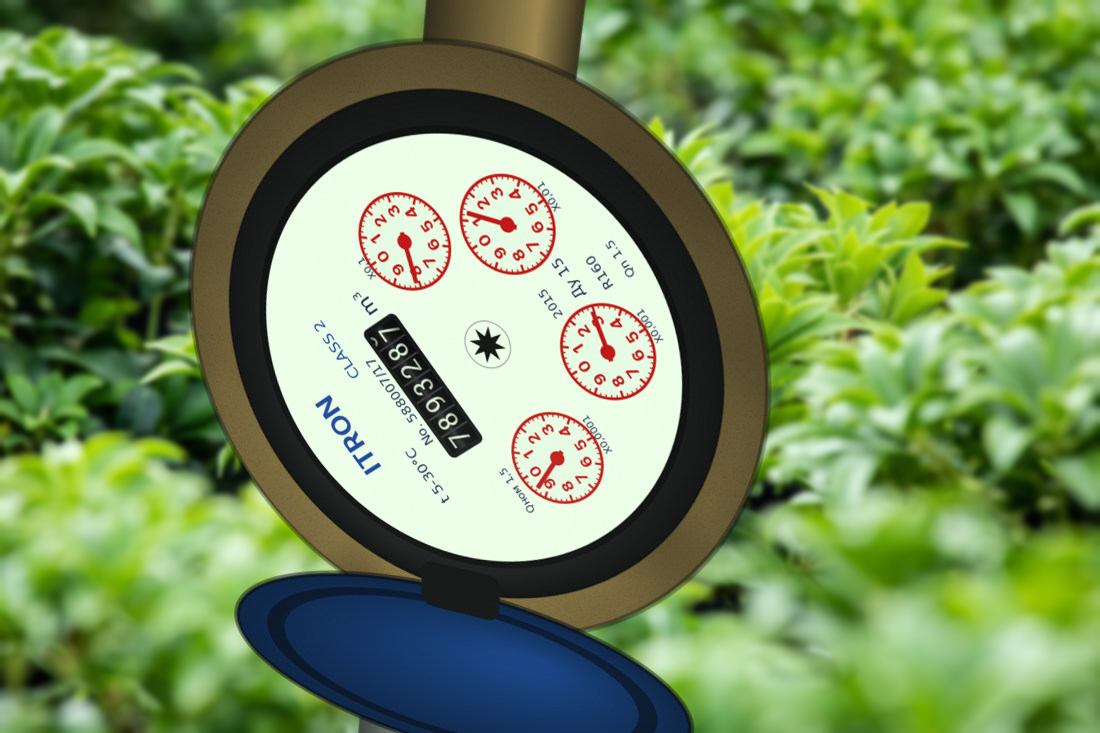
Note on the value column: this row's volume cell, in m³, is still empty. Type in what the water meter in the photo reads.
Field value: 7893286.8129 m³
